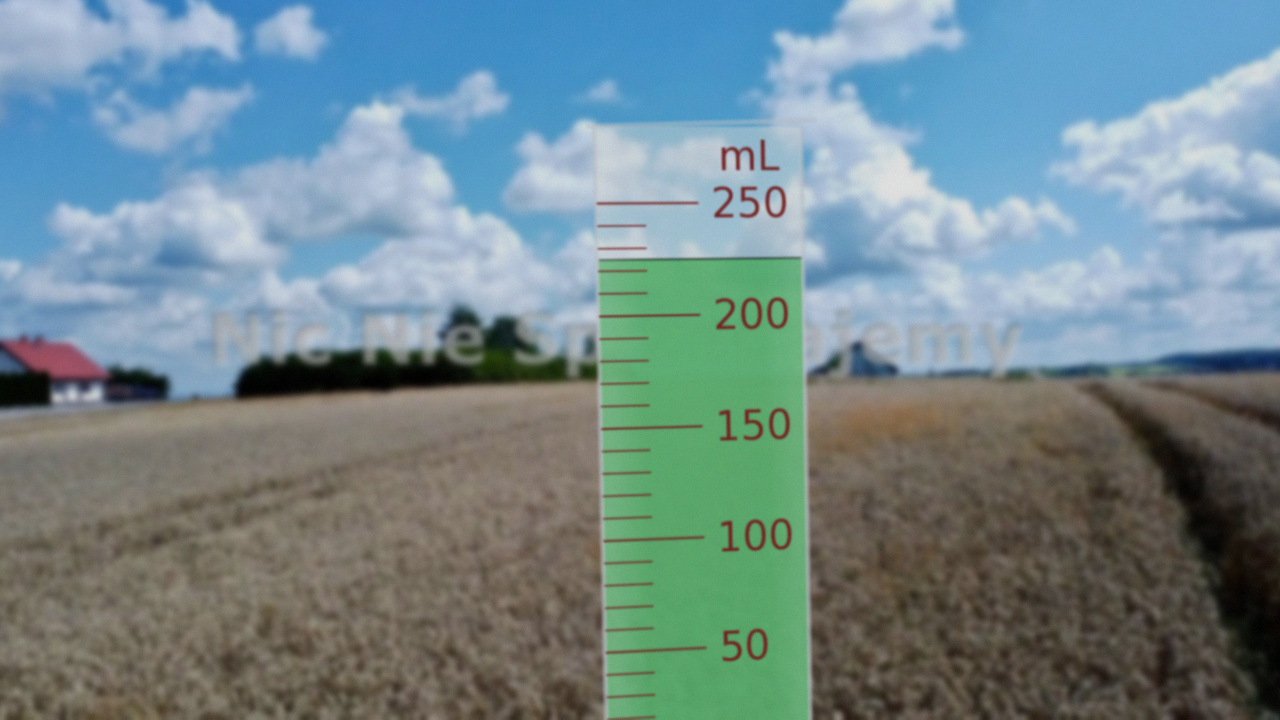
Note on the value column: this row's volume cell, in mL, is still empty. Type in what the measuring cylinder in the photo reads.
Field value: 225 mL
